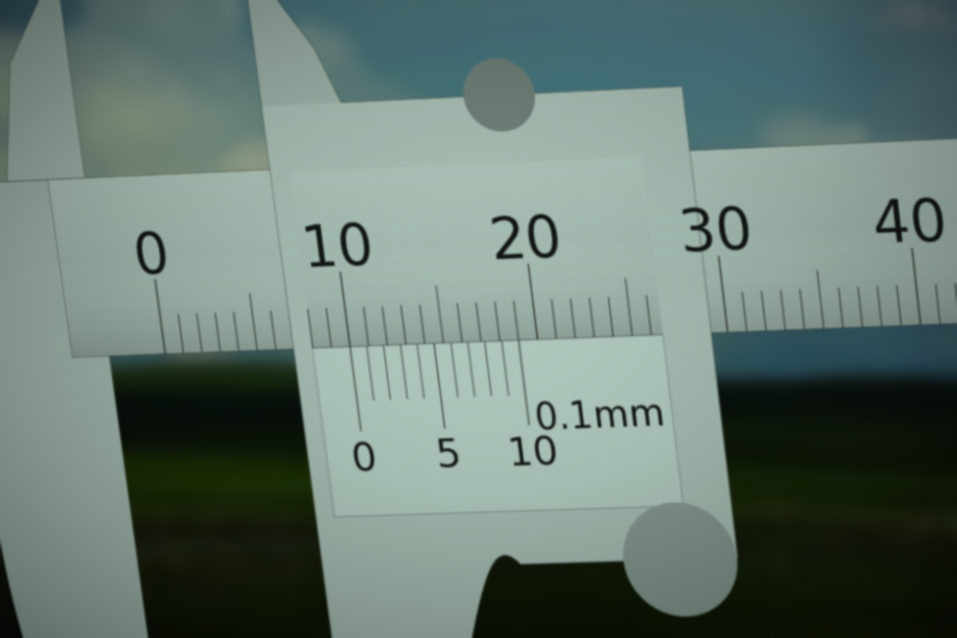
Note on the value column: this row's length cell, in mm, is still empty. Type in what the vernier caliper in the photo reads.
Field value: 10.0 mm
